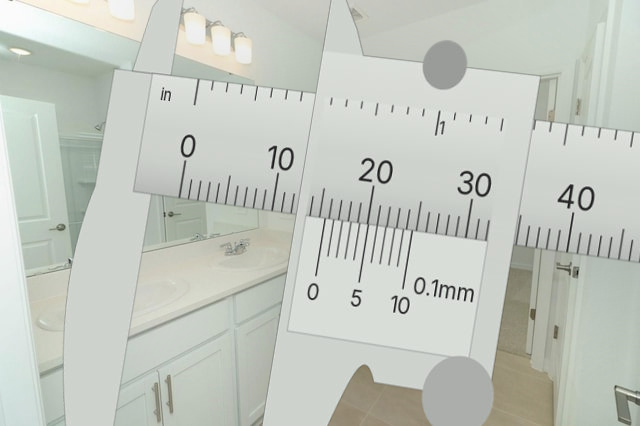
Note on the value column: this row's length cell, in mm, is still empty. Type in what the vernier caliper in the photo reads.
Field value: 15.6 mm
